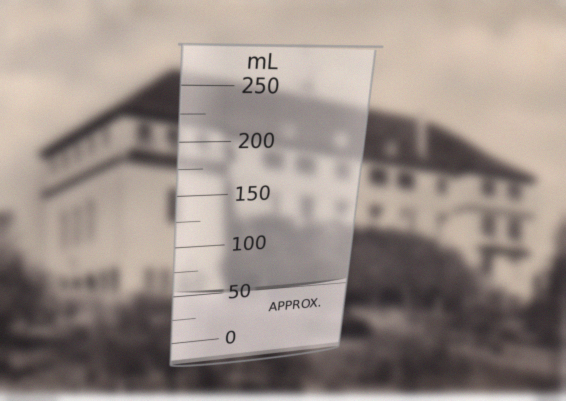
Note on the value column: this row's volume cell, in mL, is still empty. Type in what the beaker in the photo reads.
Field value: 50 mL
